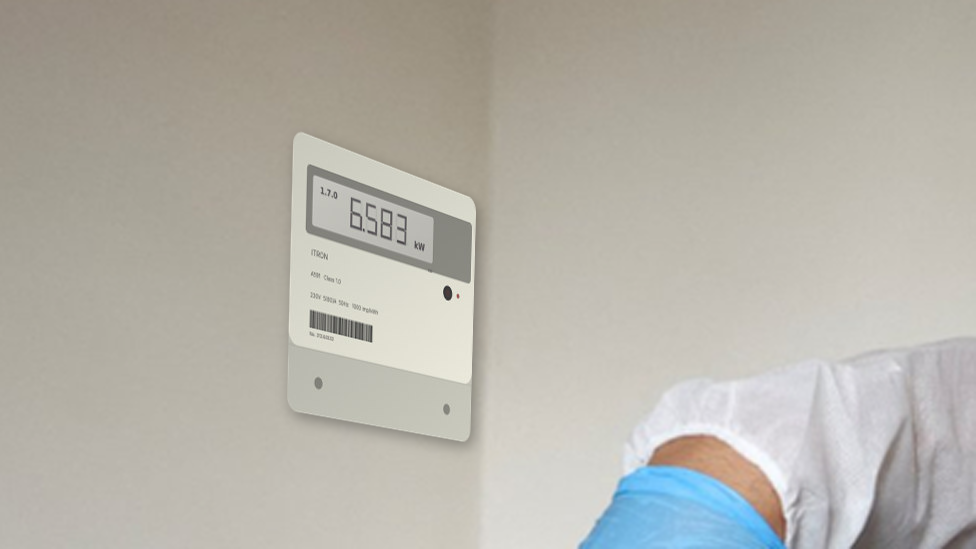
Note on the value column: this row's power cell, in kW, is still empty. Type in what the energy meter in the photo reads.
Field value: 6.583 kW
